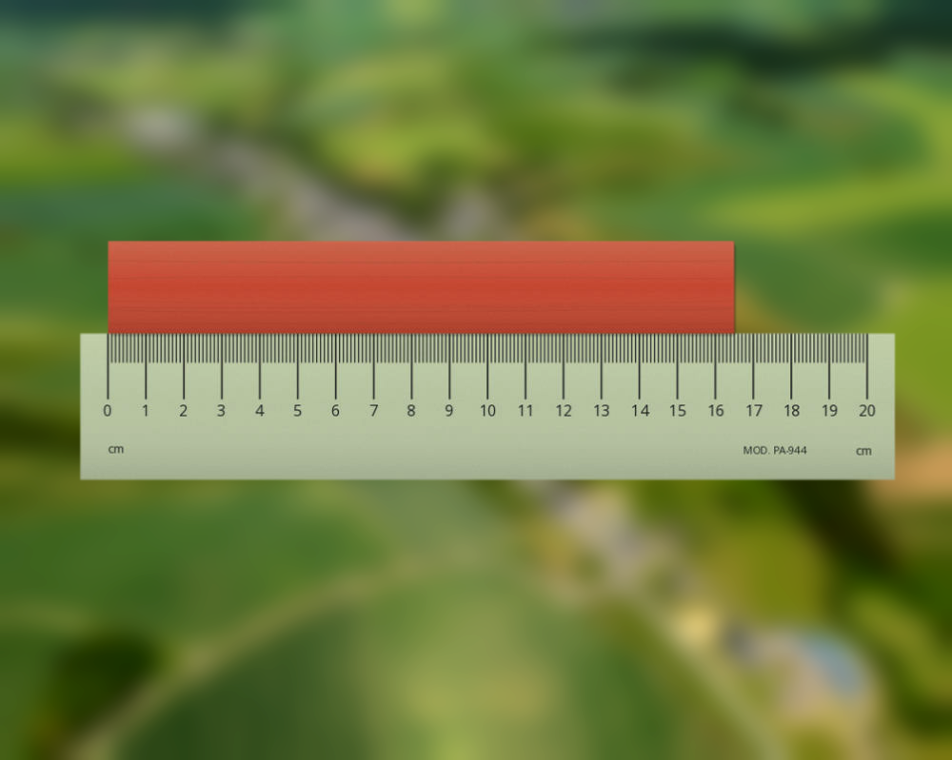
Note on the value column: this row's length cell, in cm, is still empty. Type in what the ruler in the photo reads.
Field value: 16.5 cm
